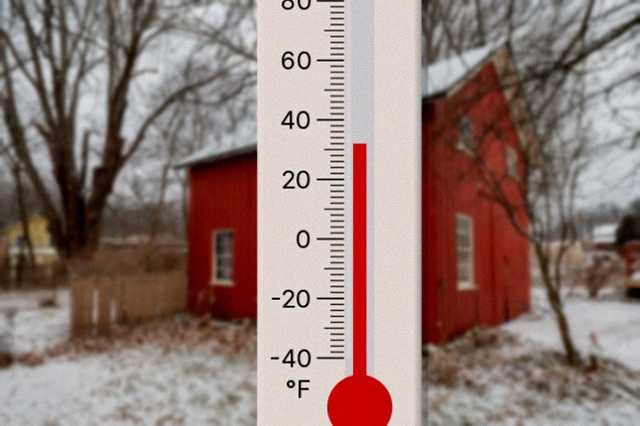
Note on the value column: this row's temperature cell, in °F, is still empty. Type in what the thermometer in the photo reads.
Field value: 32 °F
